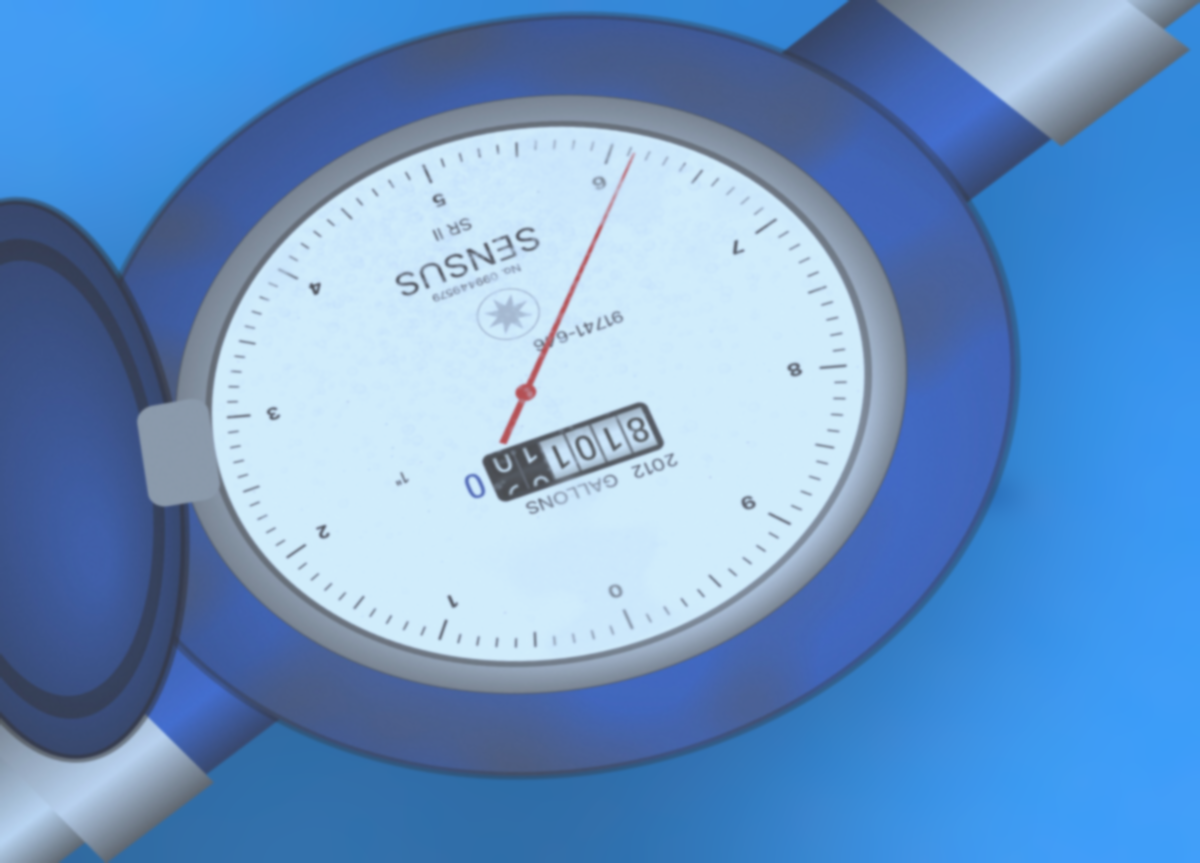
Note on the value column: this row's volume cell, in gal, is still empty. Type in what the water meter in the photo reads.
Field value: 8101096.1 gal
